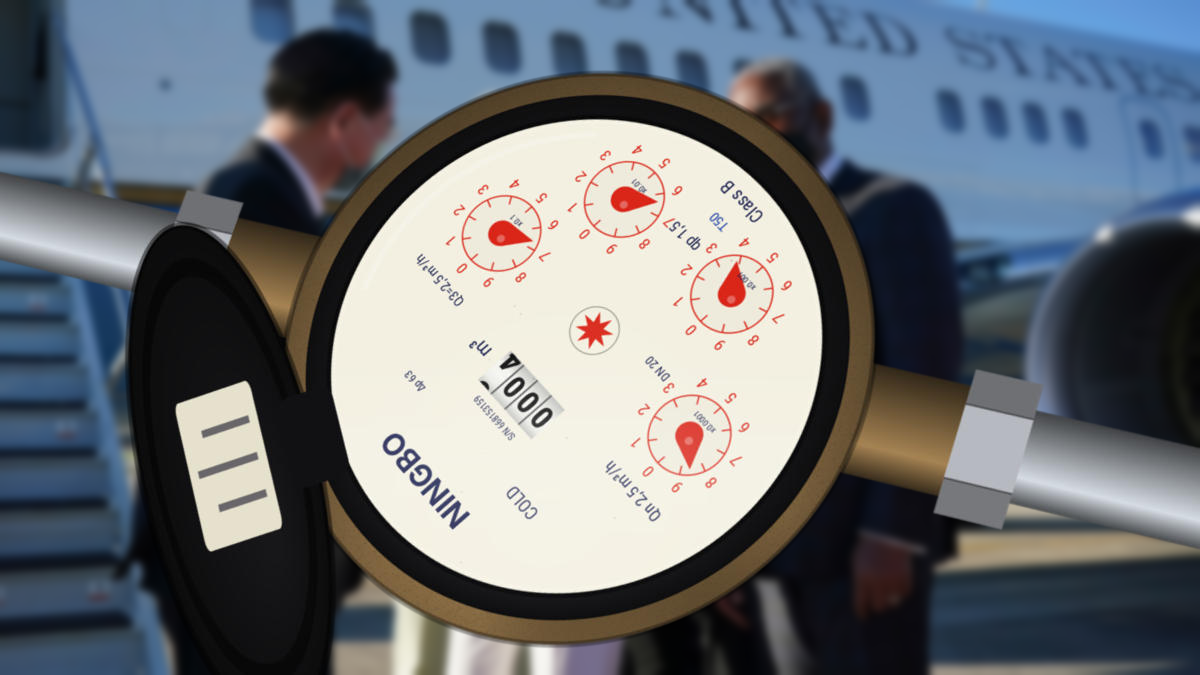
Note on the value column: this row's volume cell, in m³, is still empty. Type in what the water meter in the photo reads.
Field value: 3.6638 m³
